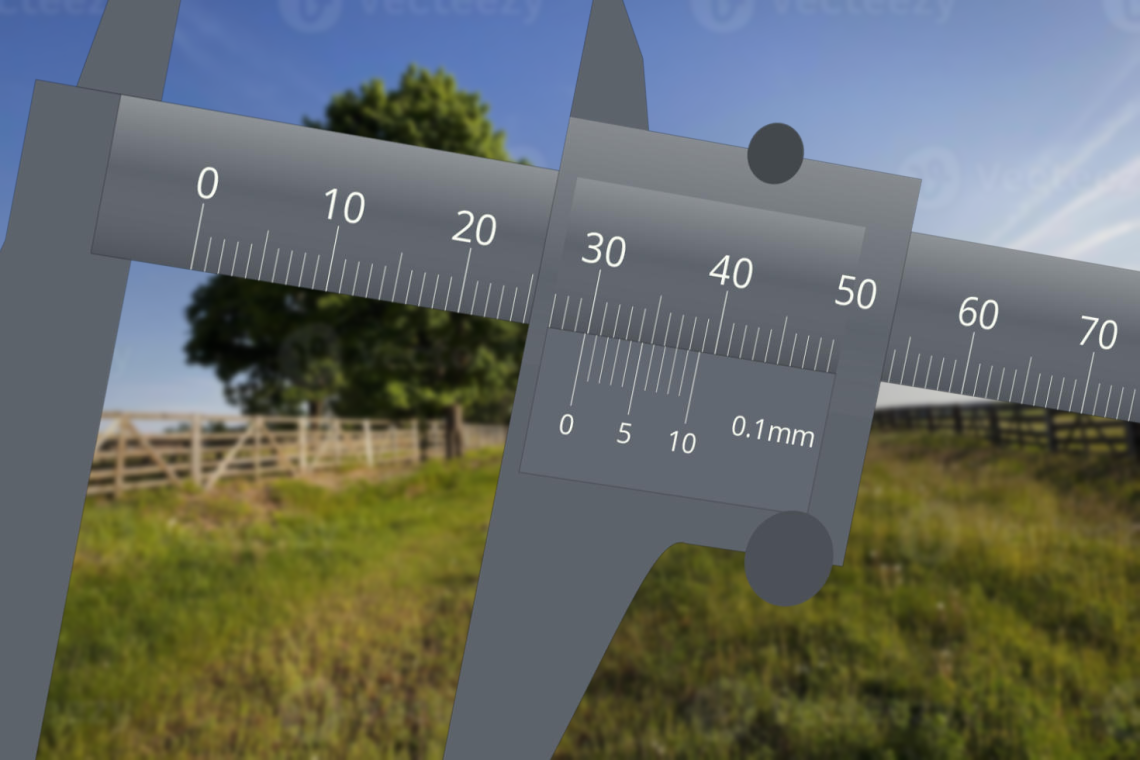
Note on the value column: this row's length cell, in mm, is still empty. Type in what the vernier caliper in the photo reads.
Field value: 29.8 mm
